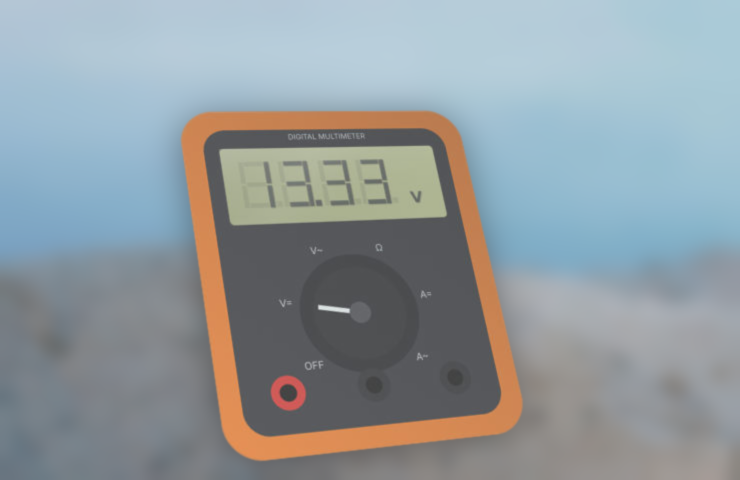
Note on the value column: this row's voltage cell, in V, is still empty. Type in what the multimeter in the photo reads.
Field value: 13.33 V
